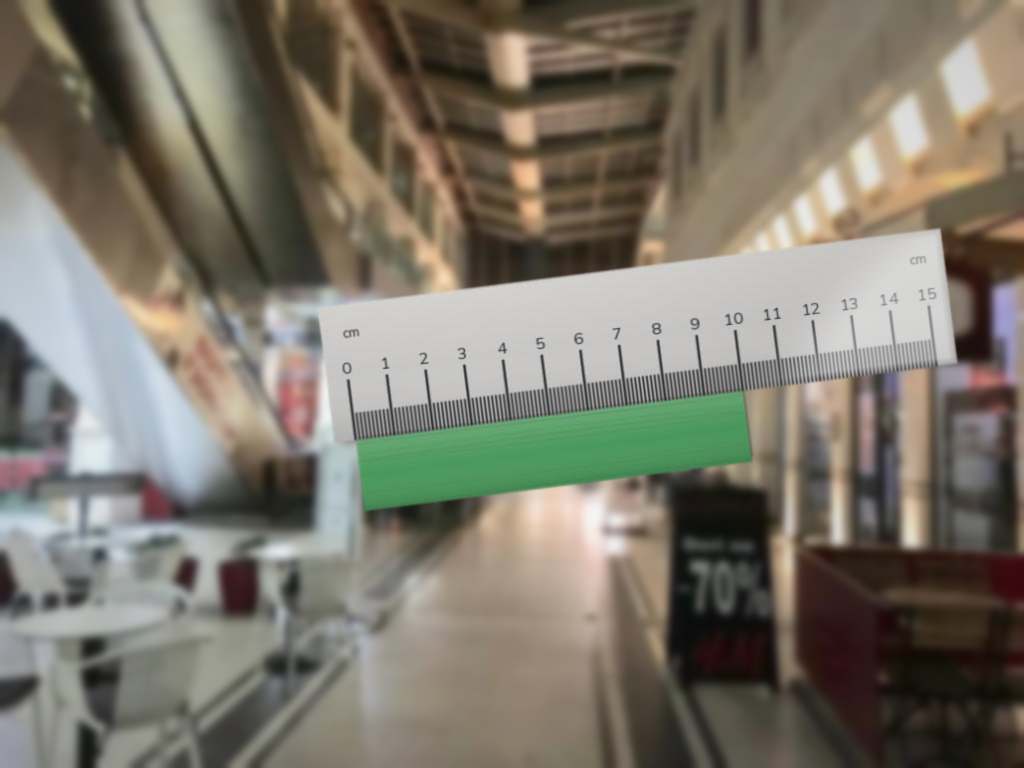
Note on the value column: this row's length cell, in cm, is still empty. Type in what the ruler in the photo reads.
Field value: 10 cm
